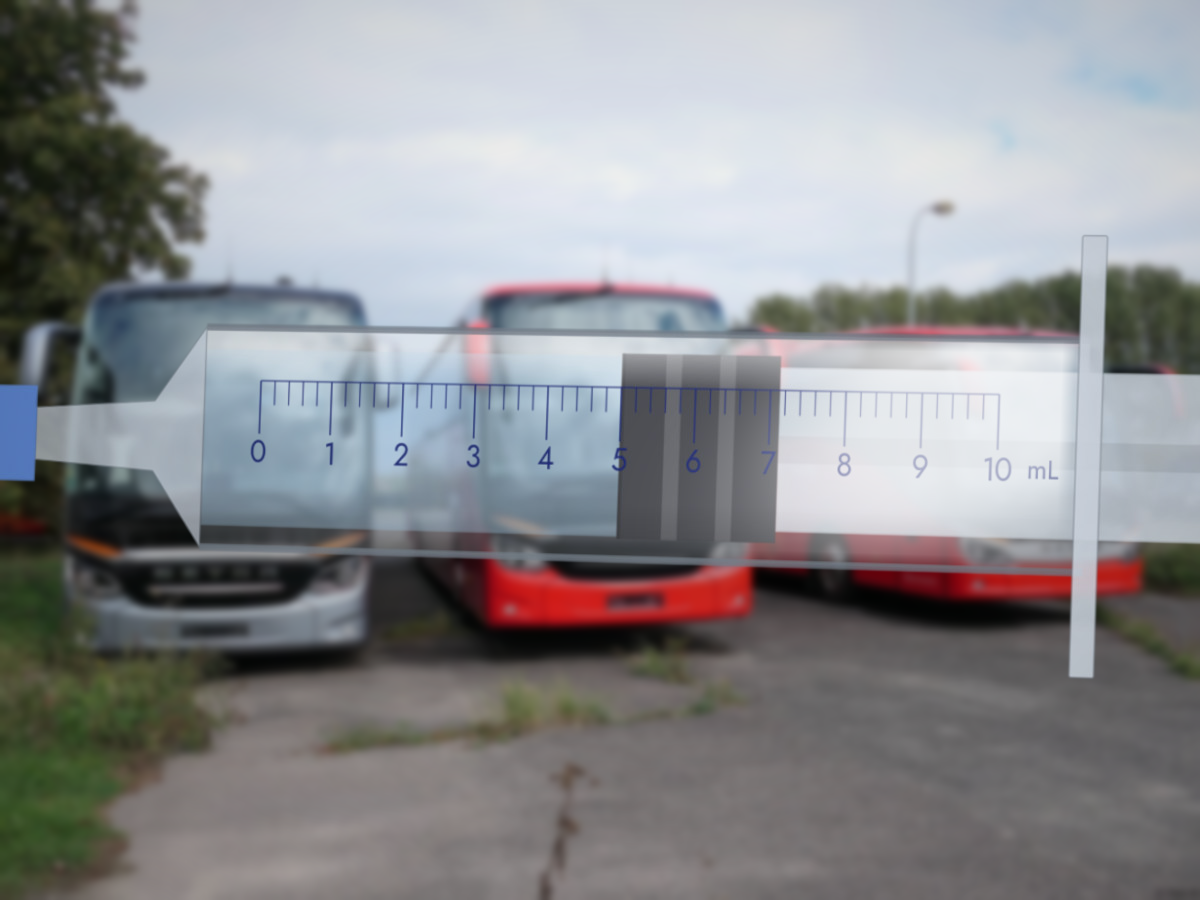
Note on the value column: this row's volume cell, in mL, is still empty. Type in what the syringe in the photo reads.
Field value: 5 mL
